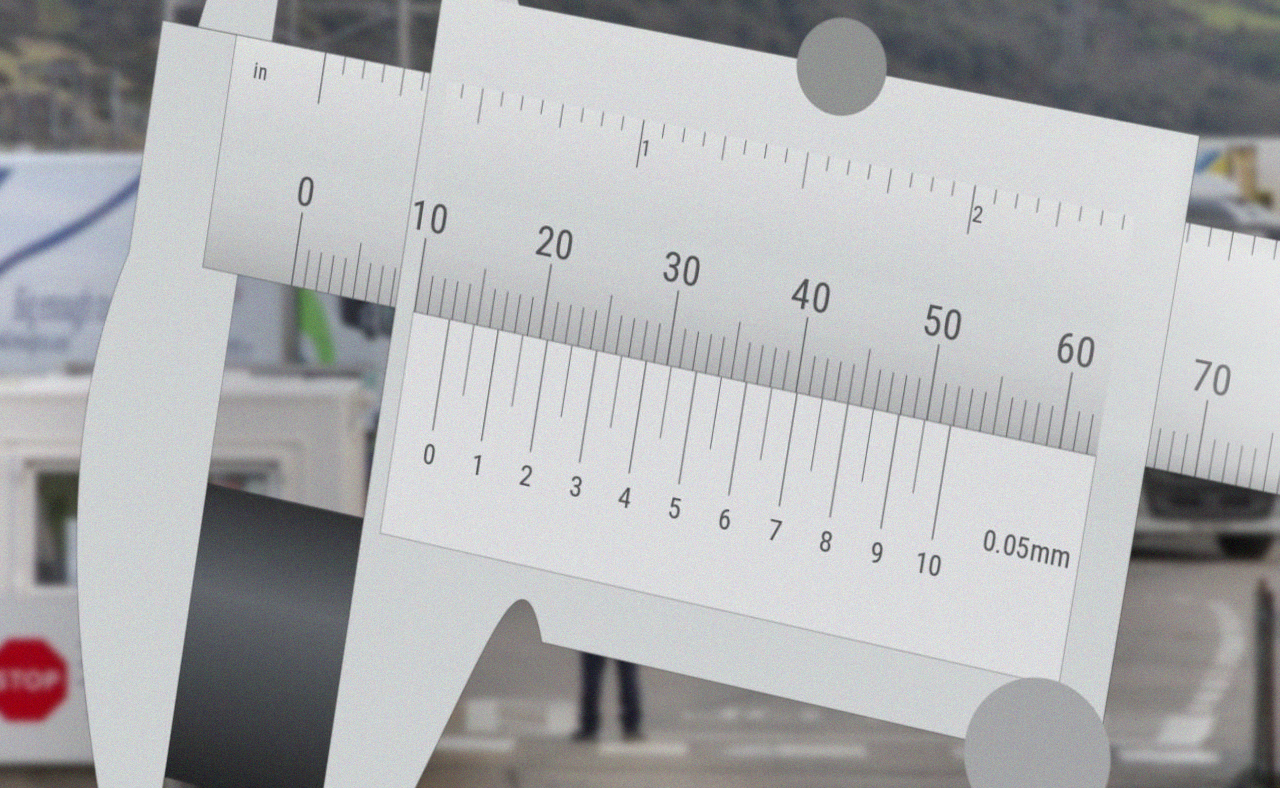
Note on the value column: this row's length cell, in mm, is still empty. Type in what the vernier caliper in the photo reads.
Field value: 12.8 mm
